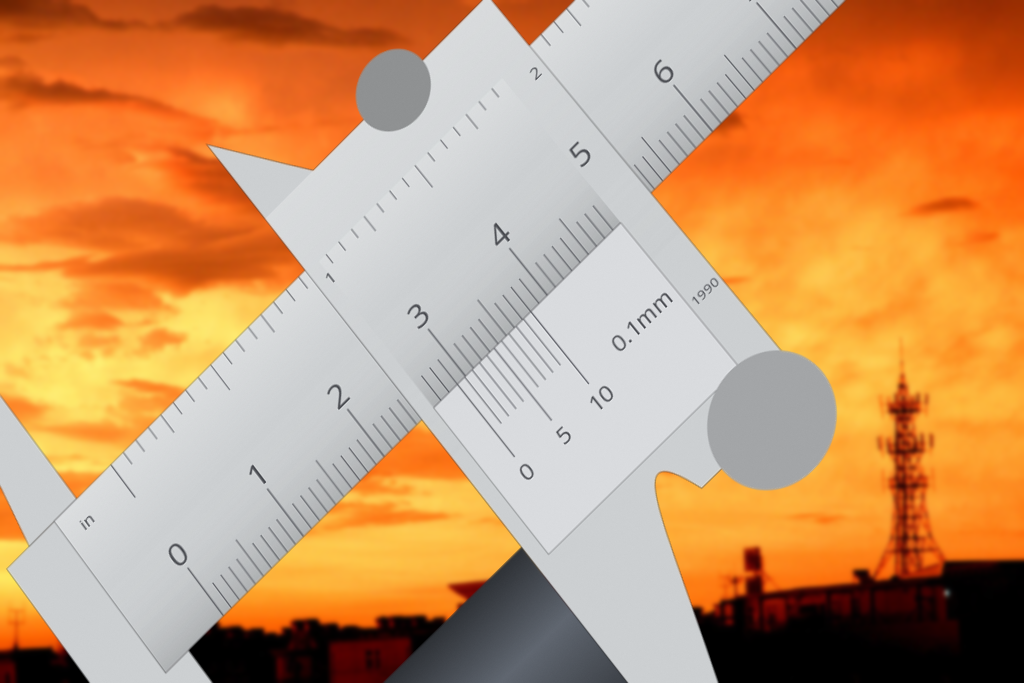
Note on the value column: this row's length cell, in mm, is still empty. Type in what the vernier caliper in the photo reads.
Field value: 29.0 mm
